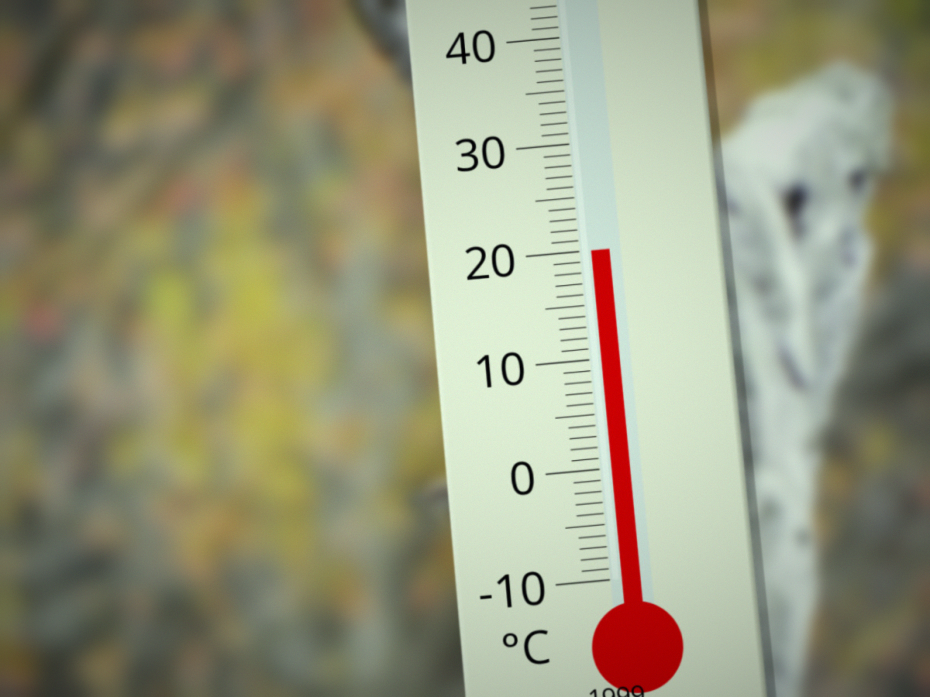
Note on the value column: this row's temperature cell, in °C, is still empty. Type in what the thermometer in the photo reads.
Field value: 20 °C
